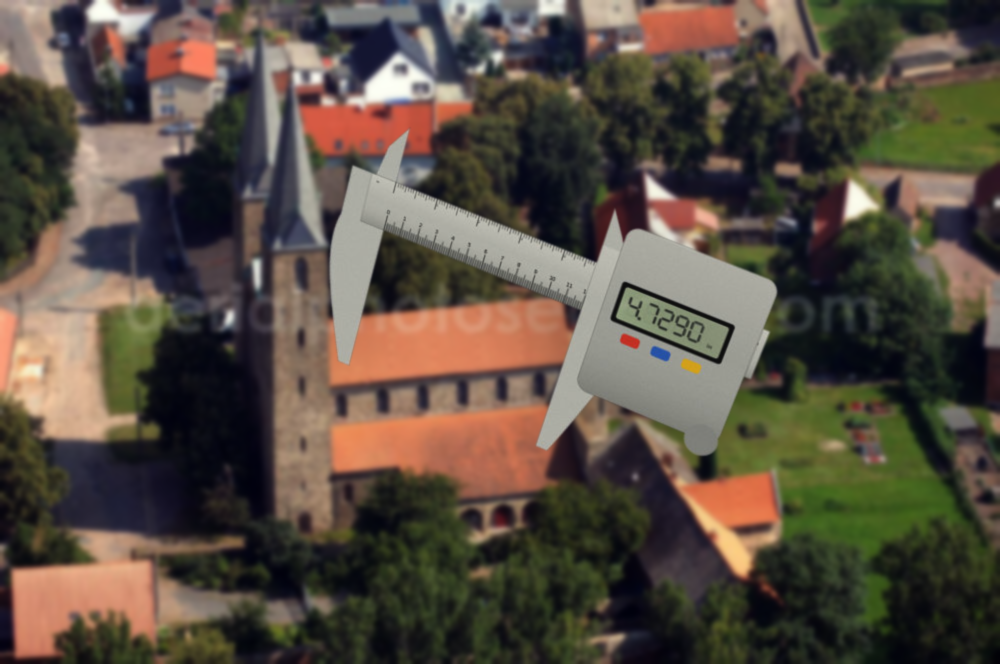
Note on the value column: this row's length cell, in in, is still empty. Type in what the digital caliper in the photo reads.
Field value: 4.7290 in
